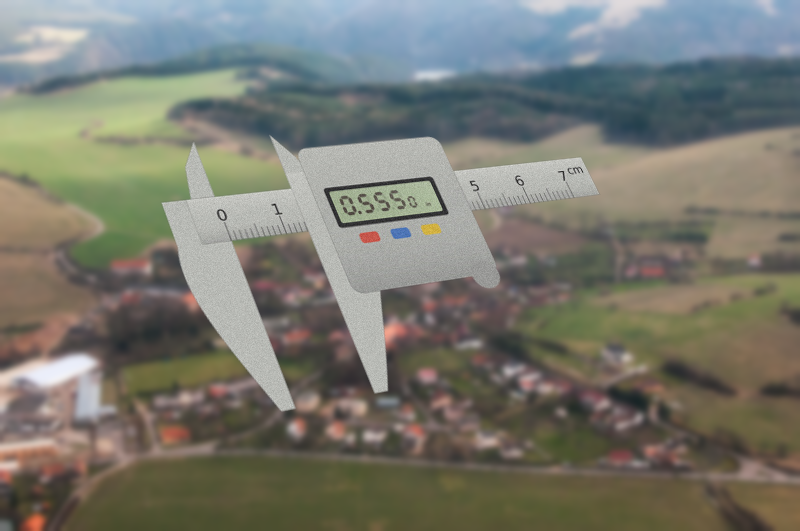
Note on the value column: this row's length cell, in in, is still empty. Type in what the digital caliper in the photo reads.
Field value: 0.5550 in
